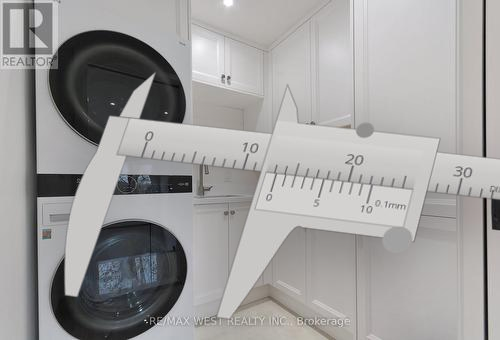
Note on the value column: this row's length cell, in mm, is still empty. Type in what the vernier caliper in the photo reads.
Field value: 13.2 mm
